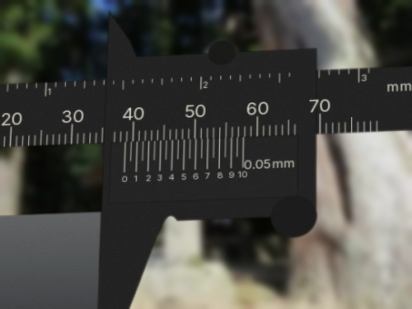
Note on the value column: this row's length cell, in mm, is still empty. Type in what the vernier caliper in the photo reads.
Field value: 38.8 mm
